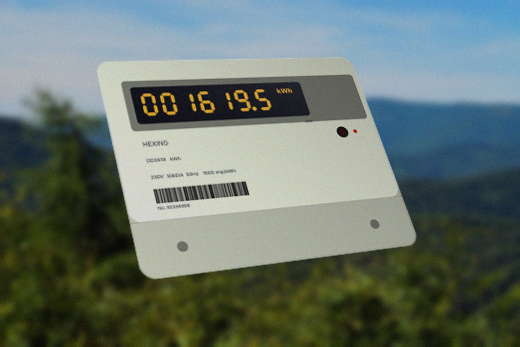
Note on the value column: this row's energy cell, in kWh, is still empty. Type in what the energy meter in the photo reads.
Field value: 1619.5 kWh
